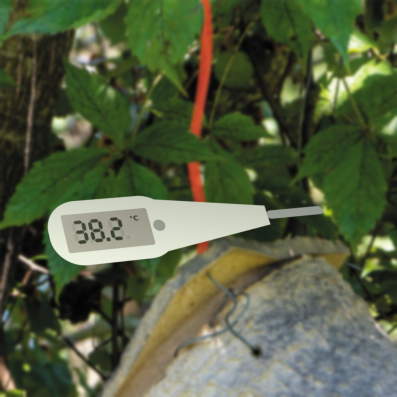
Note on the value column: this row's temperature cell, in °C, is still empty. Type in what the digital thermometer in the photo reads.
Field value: 38.2 °C
